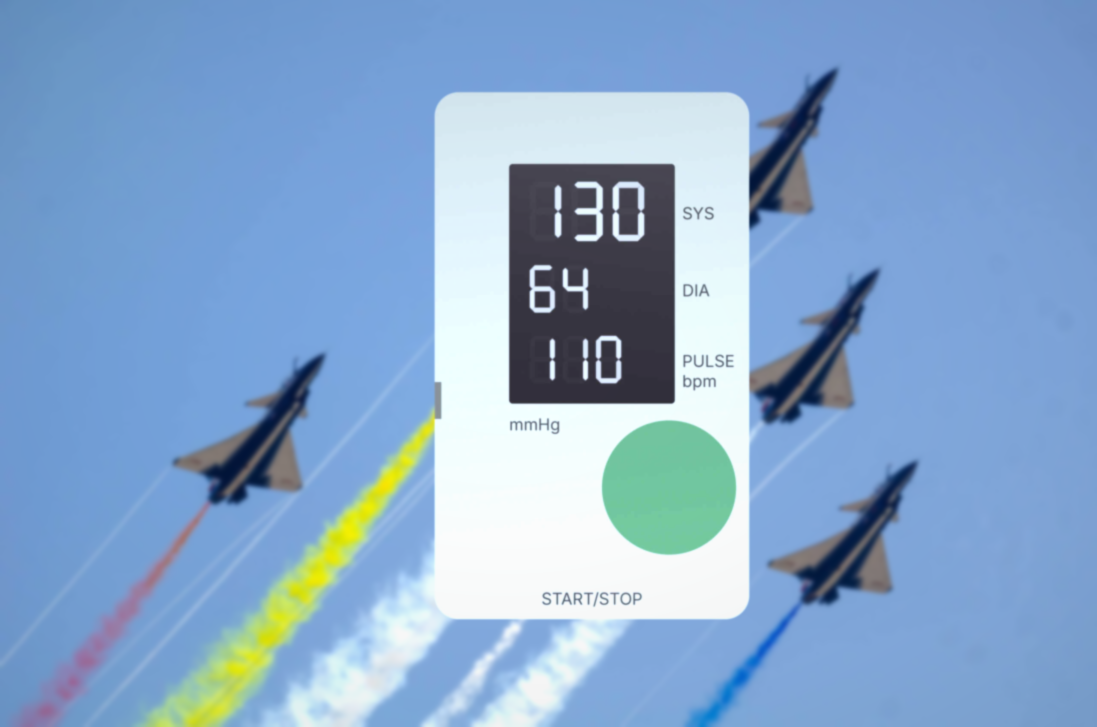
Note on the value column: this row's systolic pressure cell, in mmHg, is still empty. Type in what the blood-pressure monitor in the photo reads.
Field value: 130 mmHg
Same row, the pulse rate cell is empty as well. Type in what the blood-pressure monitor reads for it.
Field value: 110 bpm
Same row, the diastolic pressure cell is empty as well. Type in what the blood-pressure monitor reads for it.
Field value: 64 mmHg
